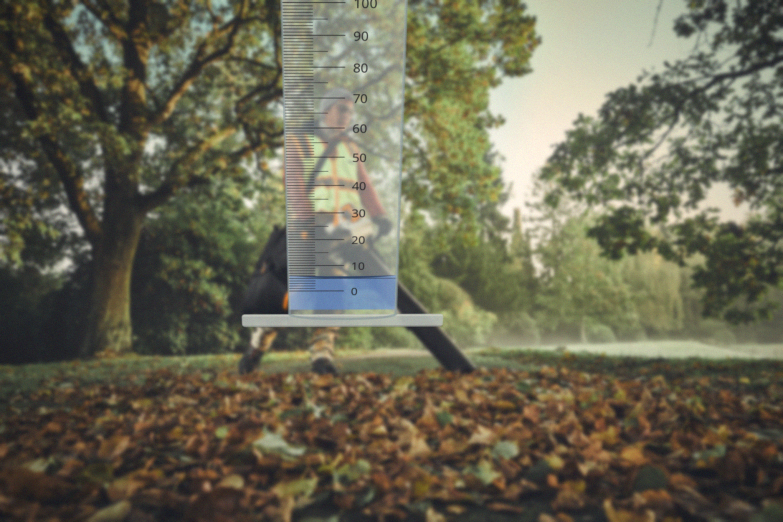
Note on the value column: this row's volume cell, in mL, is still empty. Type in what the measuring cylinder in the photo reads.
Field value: 5 mL
